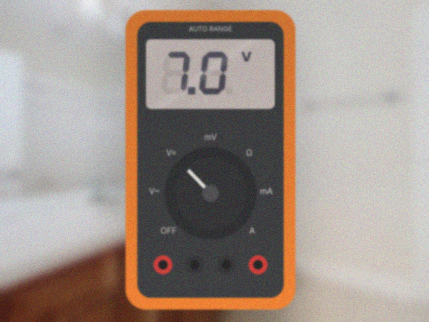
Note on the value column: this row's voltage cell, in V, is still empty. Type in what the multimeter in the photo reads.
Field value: 7.0 V
